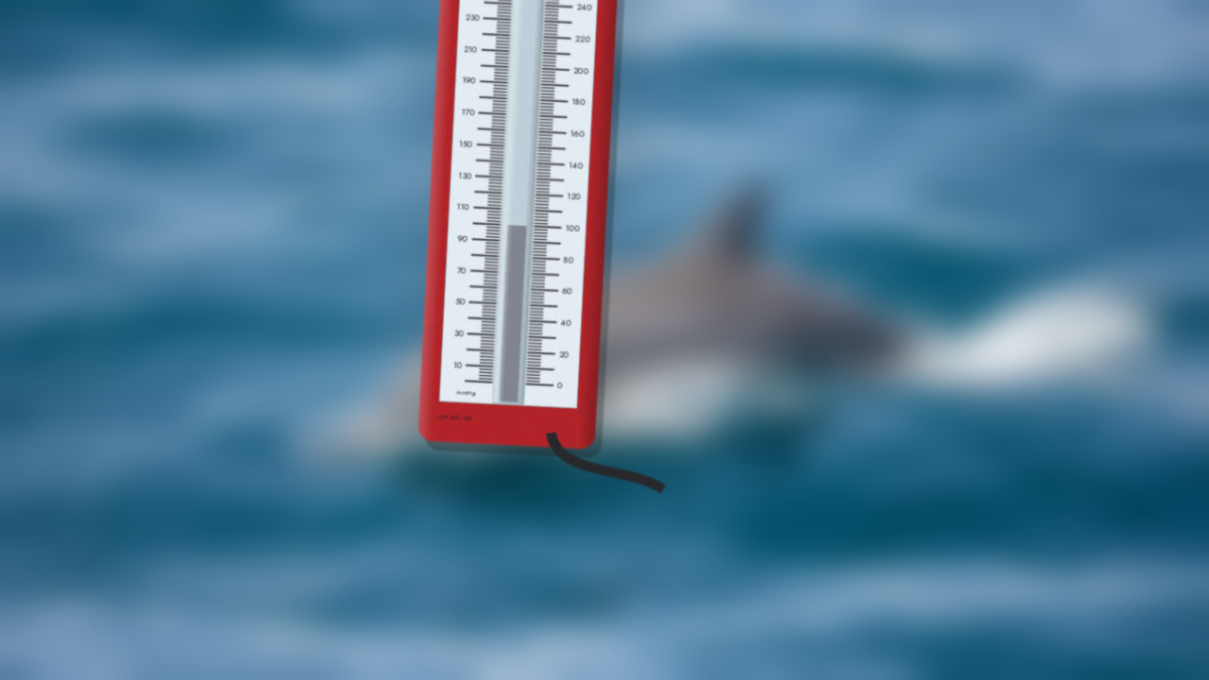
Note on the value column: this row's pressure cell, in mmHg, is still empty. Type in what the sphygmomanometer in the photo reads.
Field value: 100 mmHg
